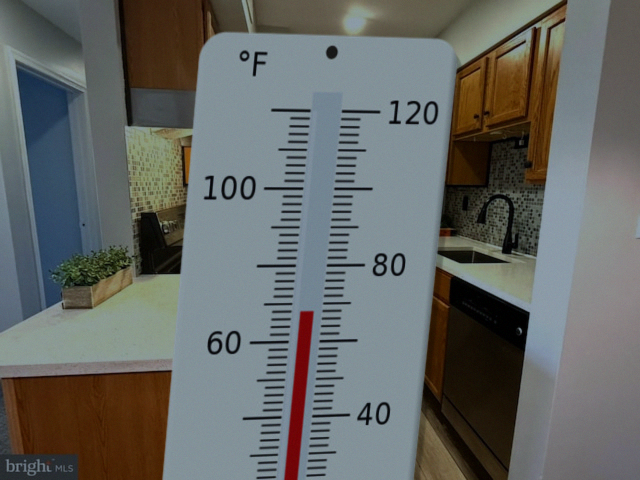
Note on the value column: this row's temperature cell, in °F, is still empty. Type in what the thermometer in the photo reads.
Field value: 68 °F
